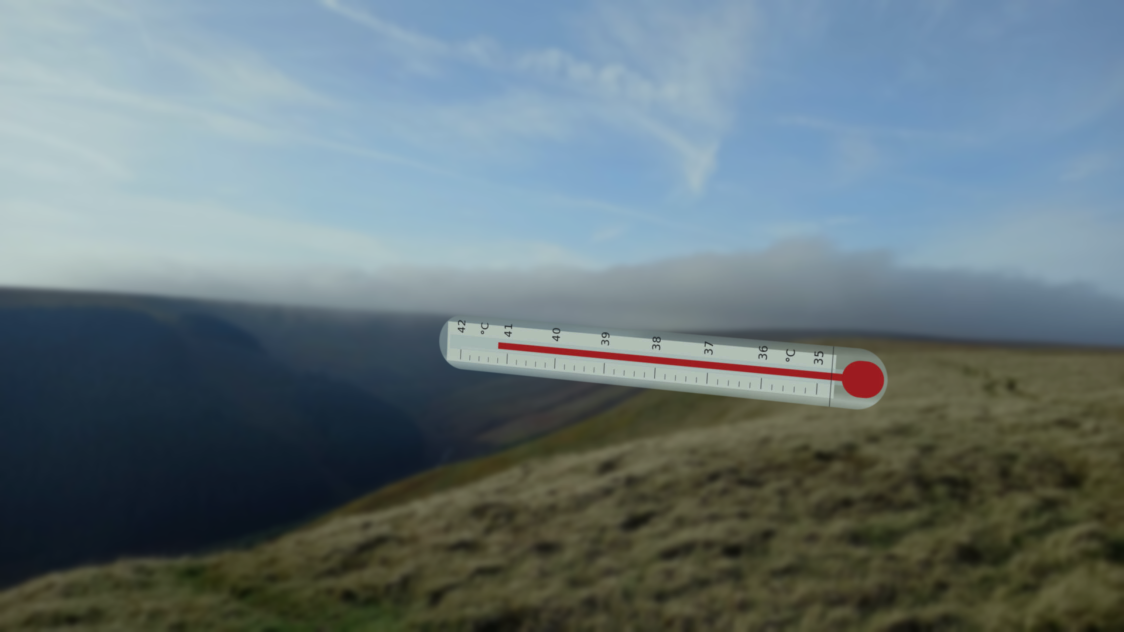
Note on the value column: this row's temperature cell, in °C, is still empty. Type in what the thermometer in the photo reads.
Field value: 41.2 °C
